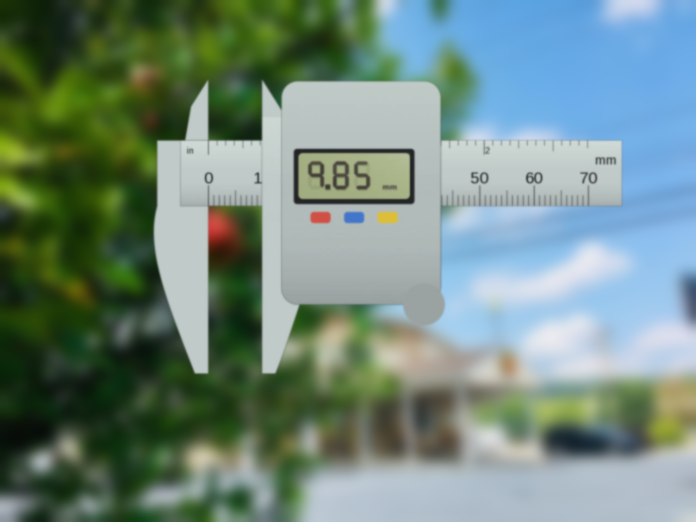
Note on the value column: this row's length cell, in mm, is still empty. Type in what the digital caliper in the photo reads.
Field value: 9.85 mm
